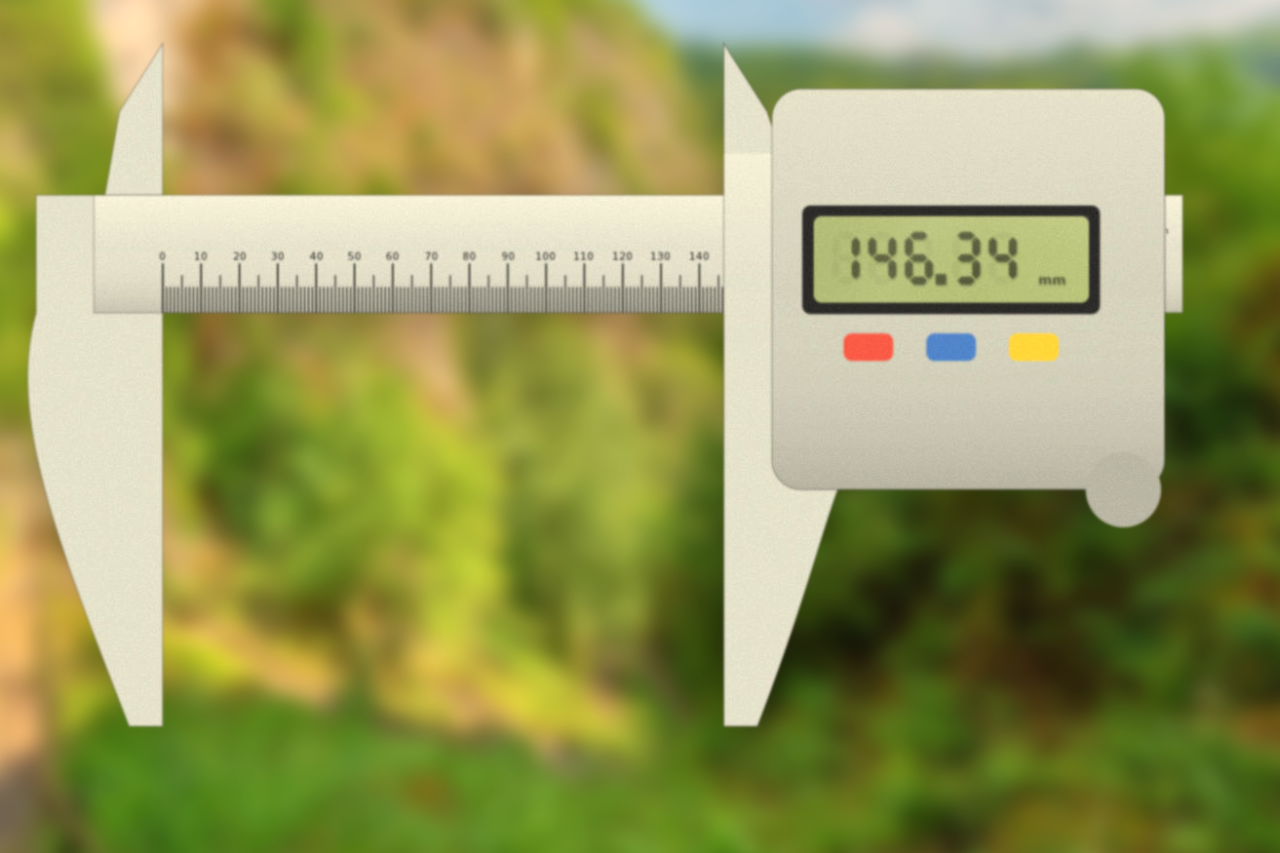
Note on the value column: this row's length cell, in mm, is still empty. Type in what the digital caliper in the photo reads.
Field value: 146.34 mm
